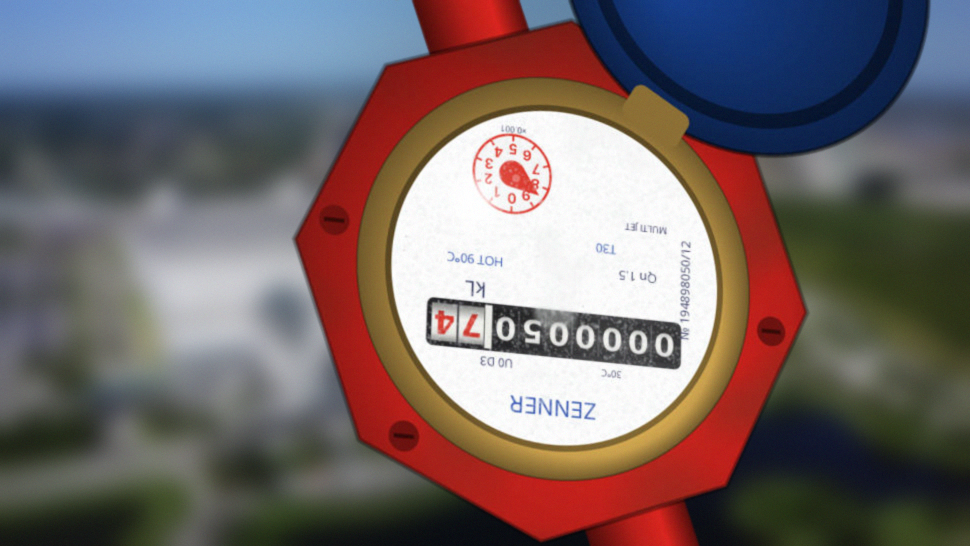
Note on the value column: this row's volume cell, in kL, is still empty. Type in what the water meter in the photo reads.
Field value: 50.748 kL
